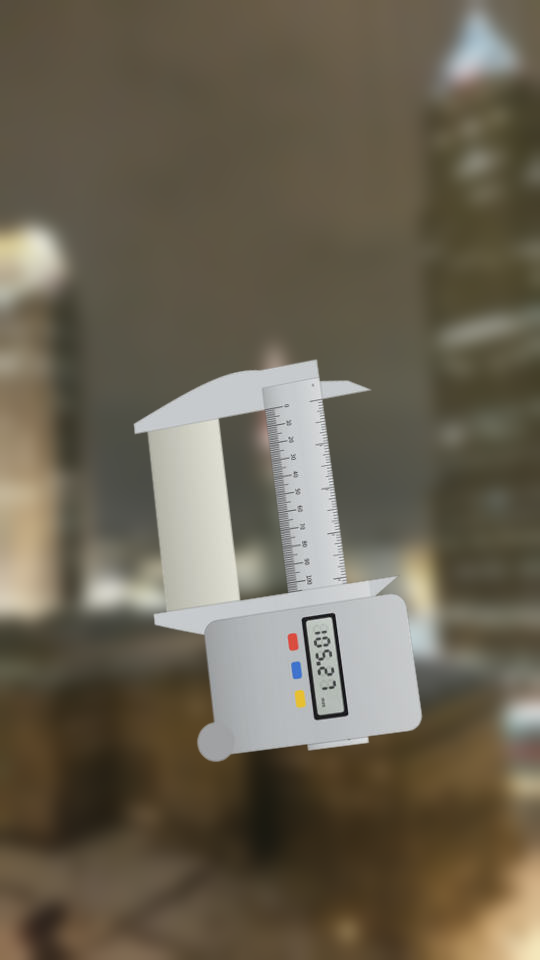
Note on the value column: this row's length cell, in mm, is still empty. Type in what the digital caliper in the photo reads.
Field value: 105.27 mm
